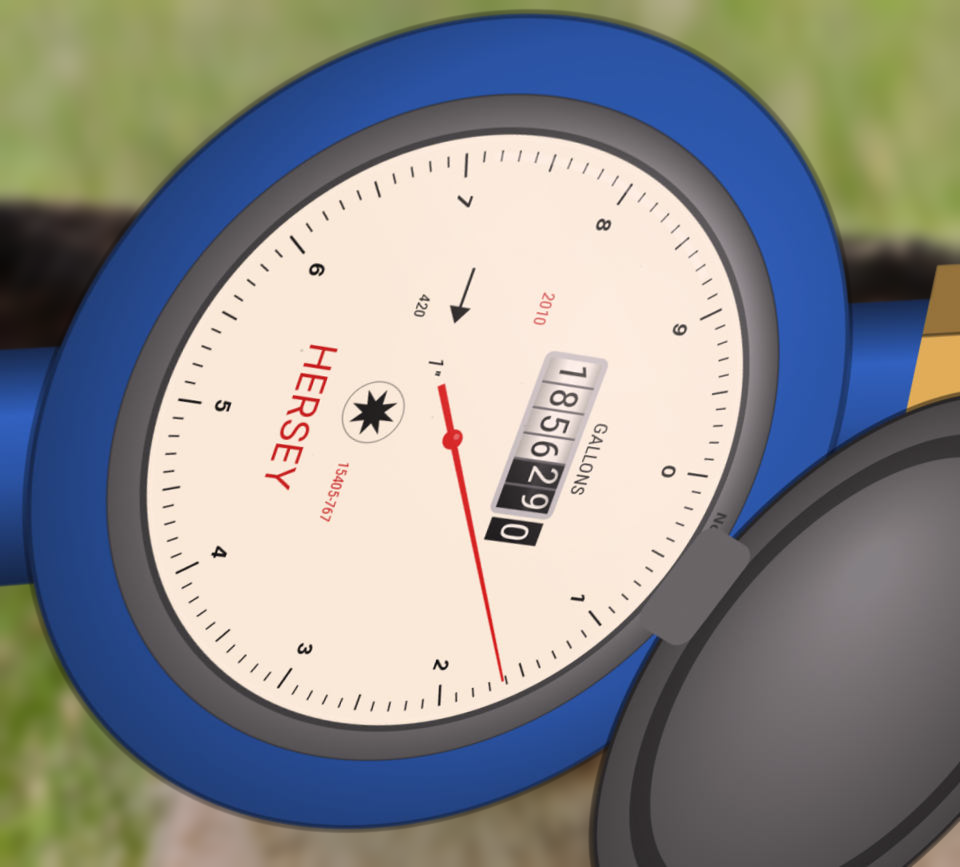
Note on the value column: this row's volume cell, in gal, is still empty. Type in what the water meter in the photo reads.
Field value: 1856291.6 gal
